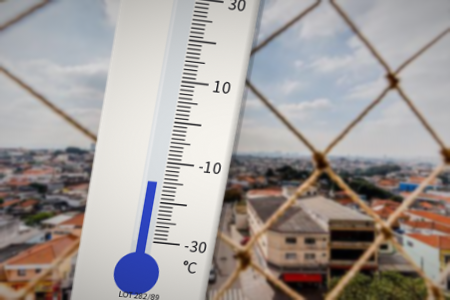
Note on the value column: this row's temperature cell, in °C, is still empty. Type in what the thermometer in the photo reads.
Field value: -15 °C
